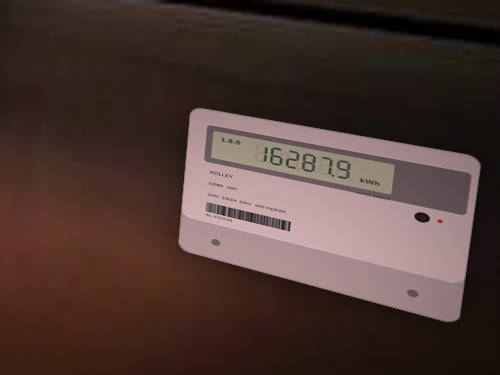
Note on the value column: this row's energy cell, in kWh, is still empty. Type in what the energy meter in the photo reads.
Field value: 16287.9 kWh
